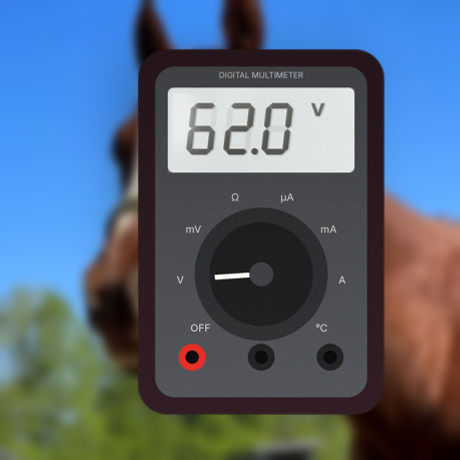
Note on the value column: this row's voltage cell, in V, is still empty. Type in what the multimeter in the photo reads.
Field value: 62.0 V
